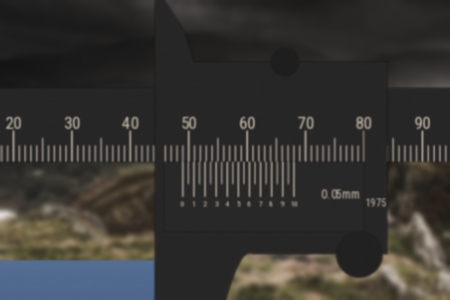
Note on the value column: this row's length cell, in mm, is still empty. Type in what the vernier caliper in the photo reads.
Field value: 49.0 mm
